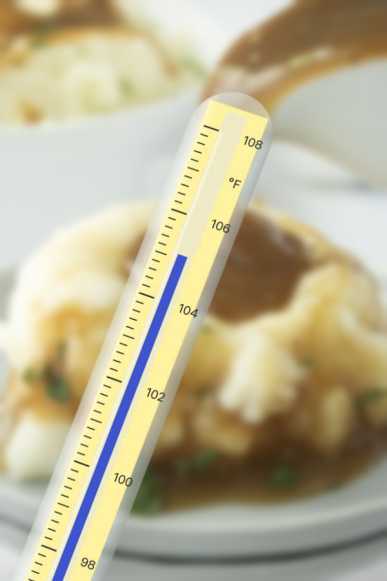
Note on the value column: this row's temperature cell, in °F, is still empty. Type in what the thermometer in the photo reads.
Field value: 105.1 °F
